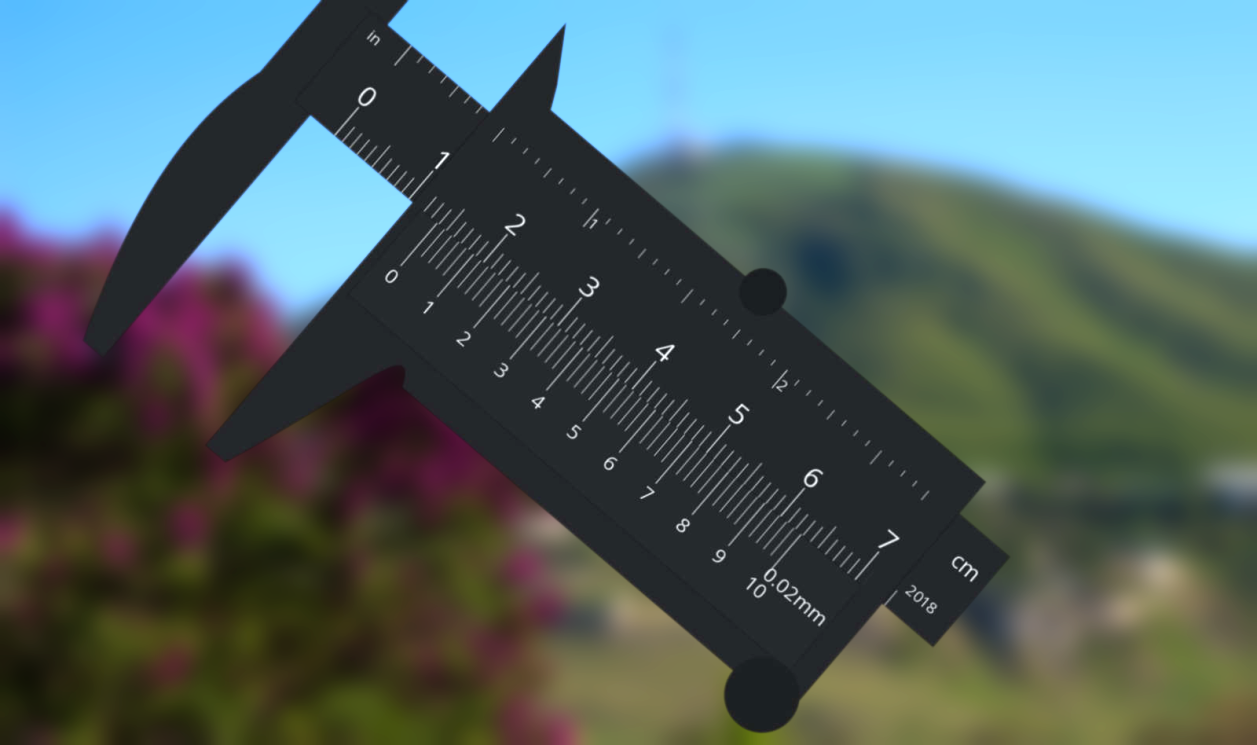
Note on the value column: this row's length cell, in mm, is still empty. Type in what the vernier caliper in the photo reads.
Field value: 13.8 mm
